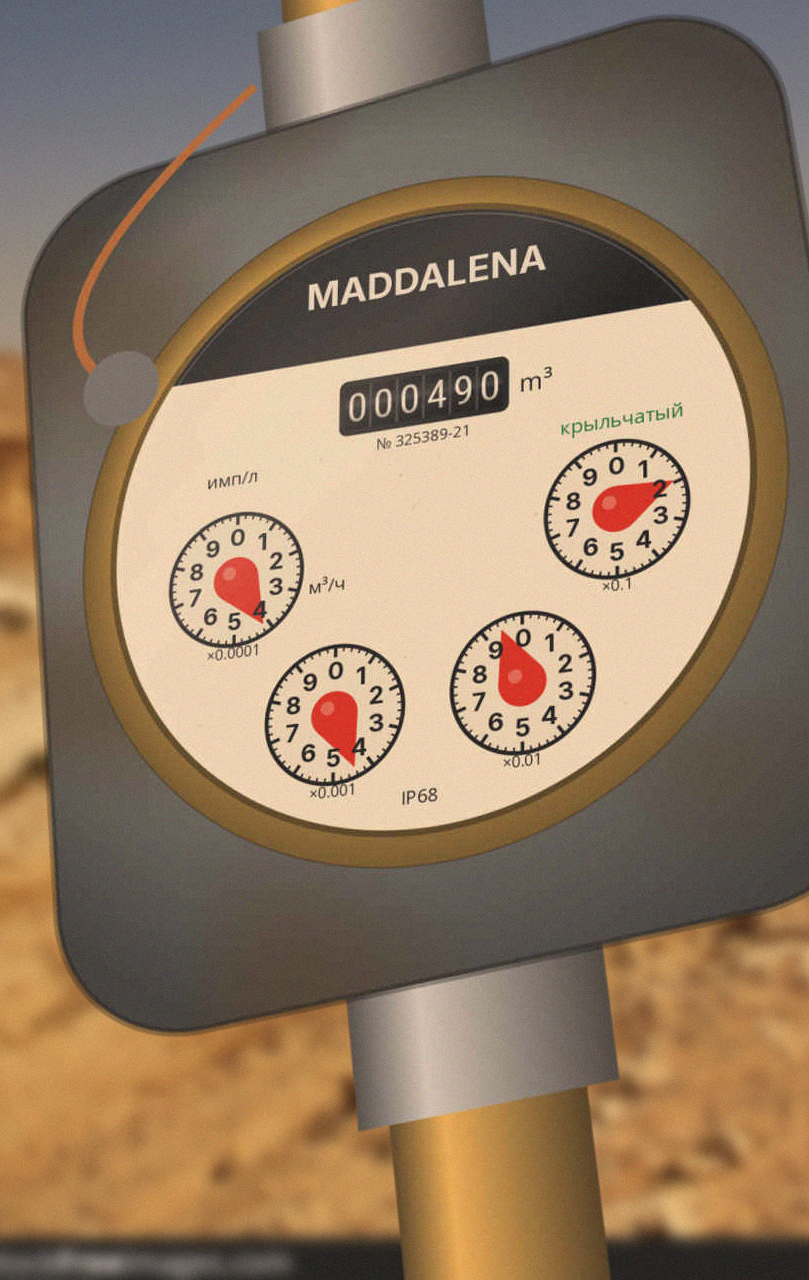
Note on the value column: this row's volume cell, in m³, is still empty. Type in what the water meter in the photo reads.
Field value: 490.1944 m³
